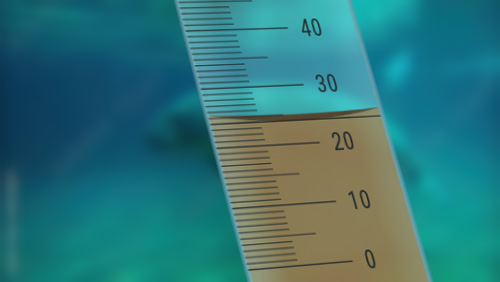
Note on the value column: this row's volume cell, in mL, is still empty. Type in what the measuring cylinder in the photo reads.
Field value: 24 mL
